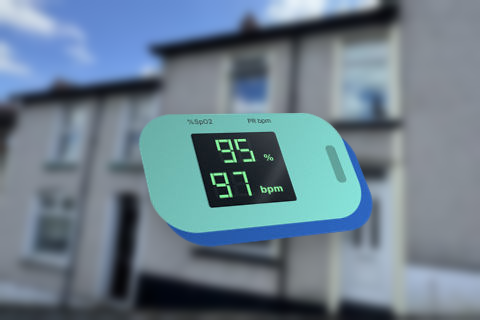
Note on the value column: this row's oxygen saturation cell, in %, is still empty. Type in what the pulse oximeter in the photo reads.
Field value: 95 %
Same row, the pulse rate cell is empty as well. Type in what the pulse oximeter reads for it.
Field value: 97 bpm
